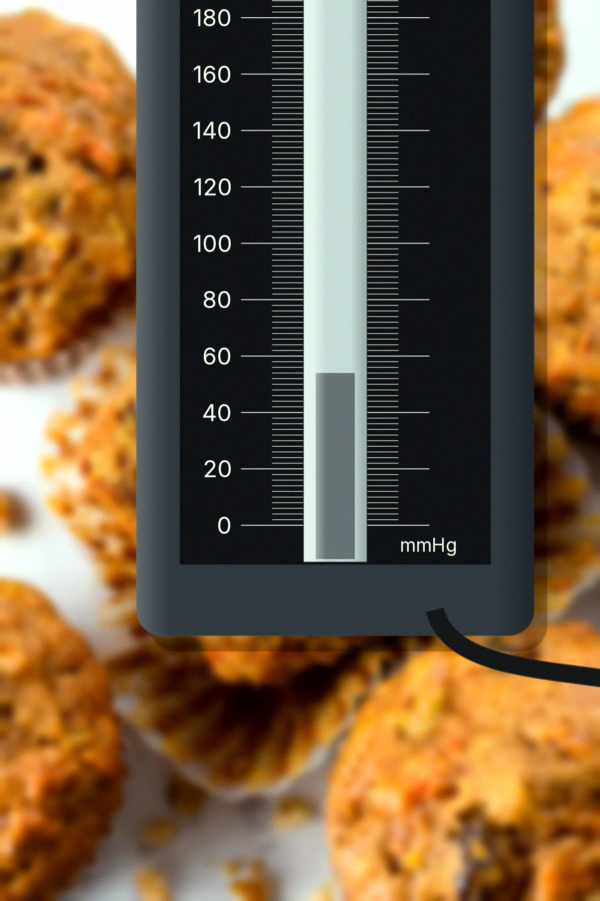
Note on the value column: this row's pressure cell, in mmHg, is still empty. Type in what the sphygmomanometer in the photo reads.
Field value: 54 mmHg
